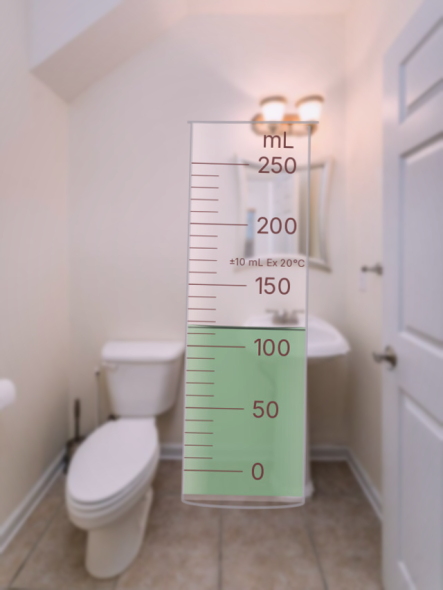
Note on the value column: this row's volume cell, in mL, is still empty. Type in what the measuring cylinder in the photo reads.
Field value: 115 mL
